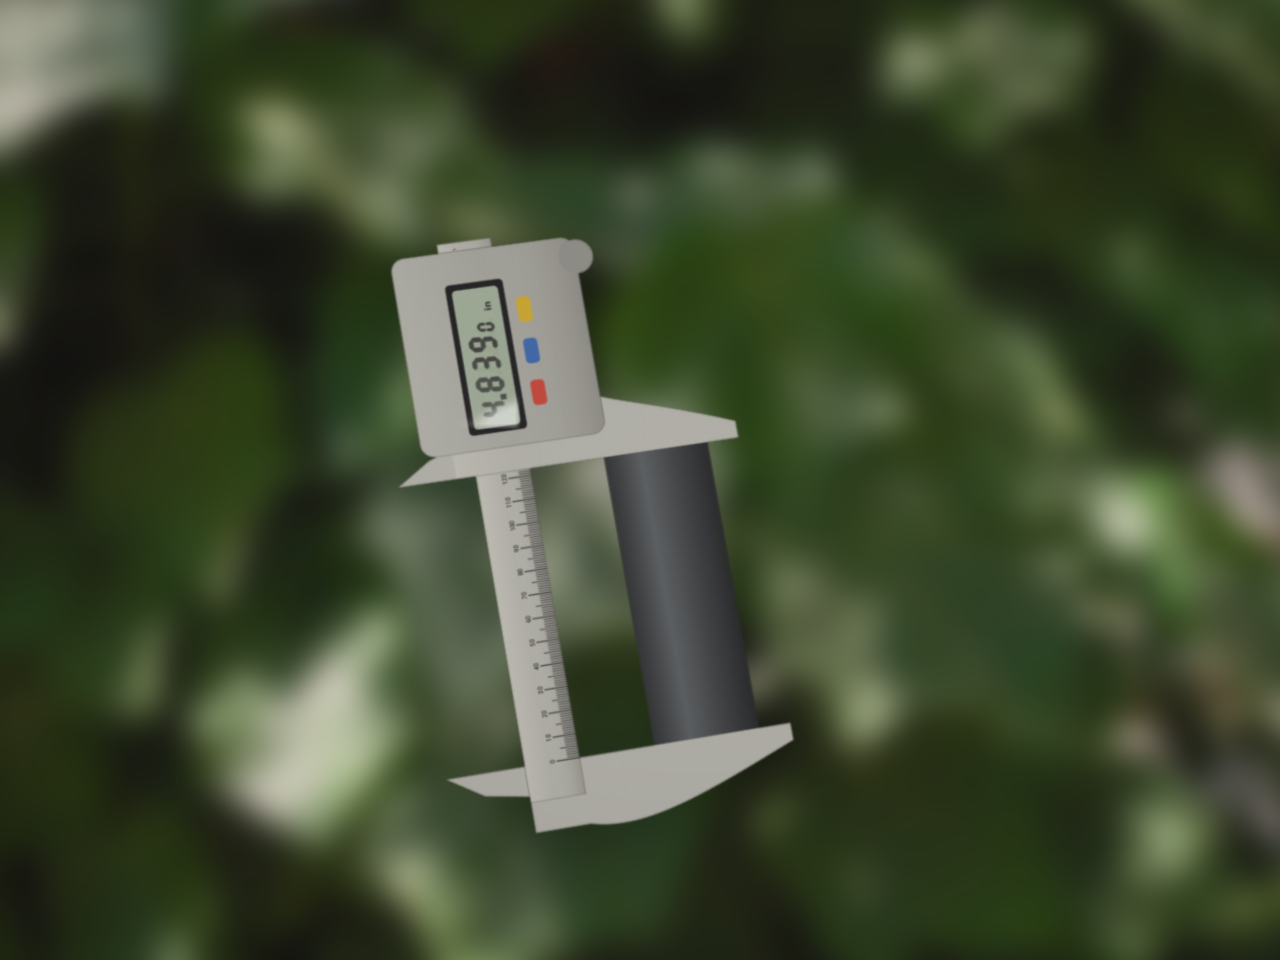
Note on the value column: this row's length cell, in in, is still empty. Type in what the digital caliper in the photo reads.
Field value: 4.8390 in
